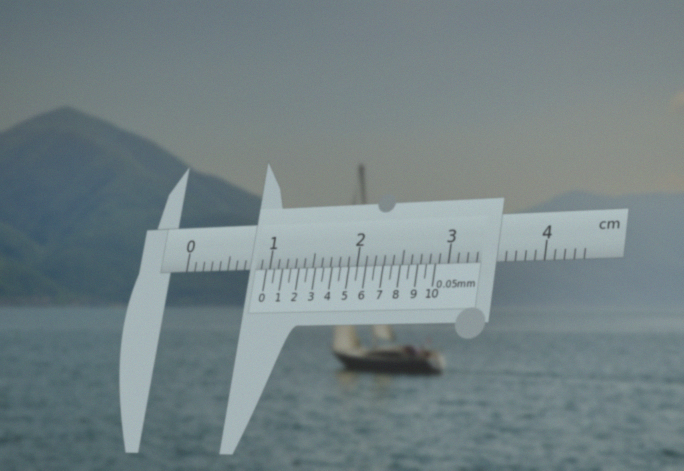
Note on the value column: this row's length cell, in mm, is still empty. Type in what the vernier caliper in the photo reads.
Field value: 9.6 mm
